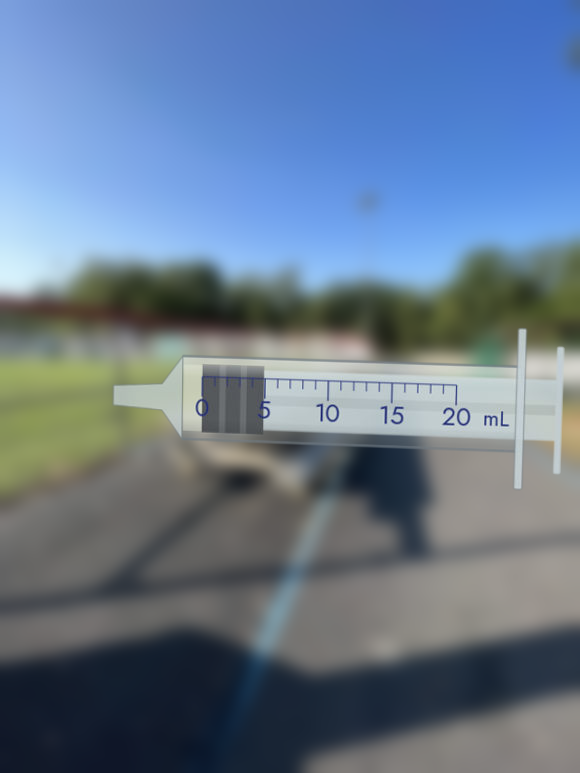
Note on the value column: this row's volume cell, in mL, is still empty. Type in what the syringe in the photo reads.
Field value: 0 mL
